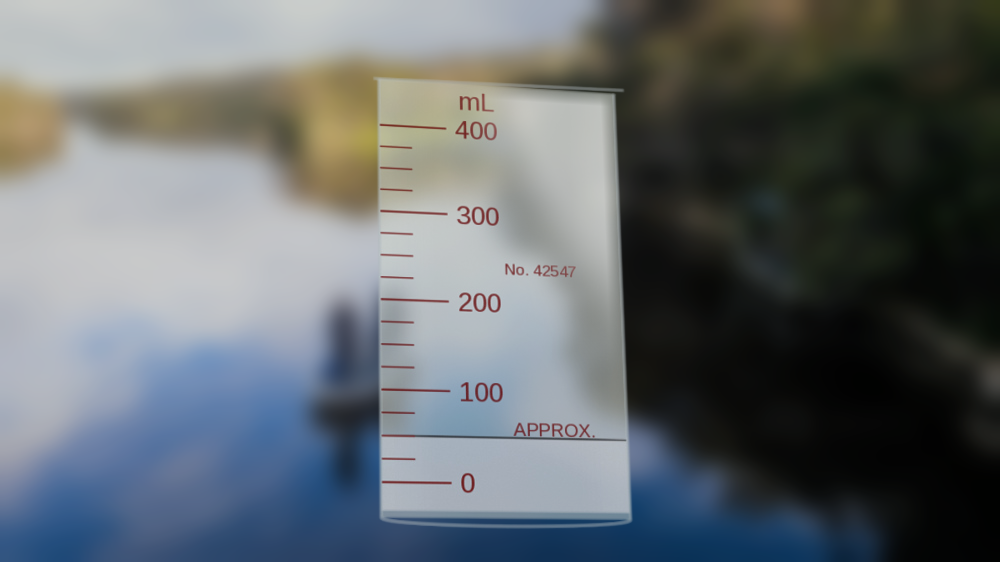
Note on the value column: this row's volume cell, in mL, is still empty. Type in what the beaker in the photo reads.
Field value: 50 mL
